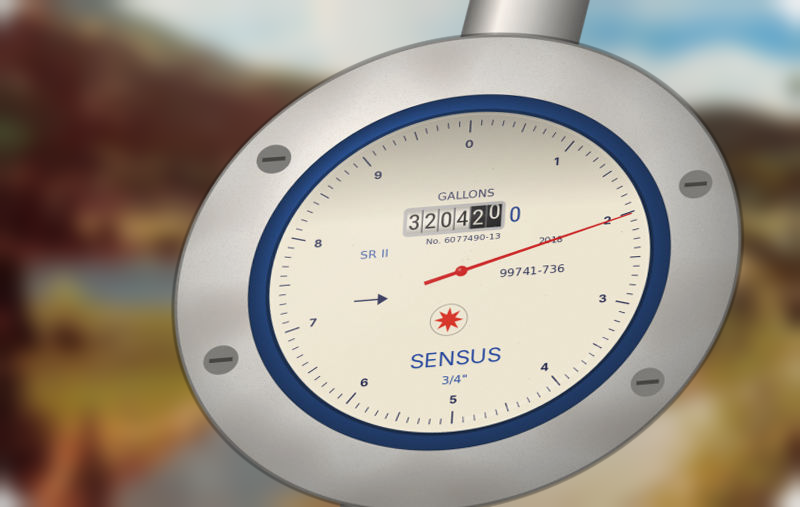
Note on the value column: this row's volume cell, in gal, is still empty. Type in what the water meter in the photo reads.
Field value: 3204202.0 gal
